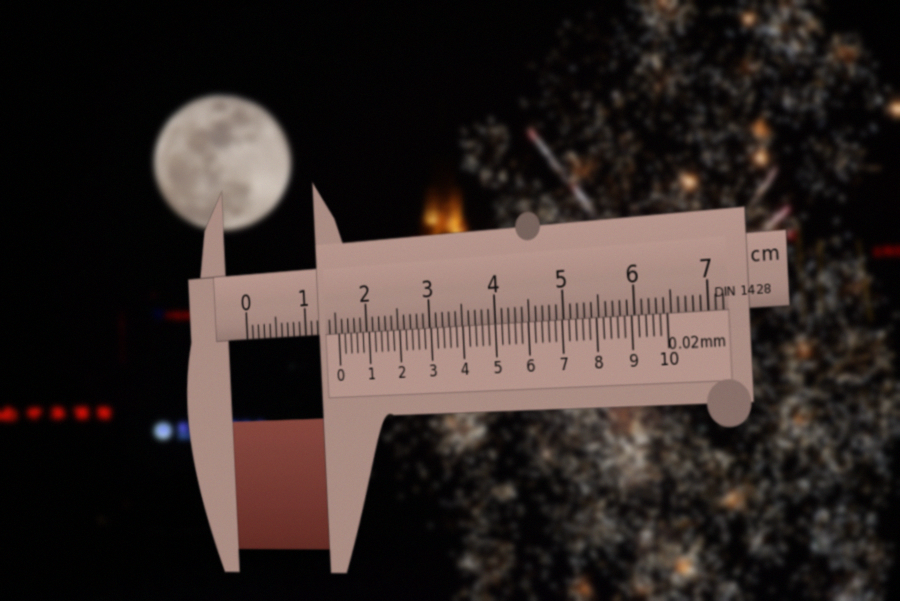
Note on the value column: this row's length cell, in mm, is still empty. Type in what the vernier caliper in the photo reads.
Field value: 15.5 mm
